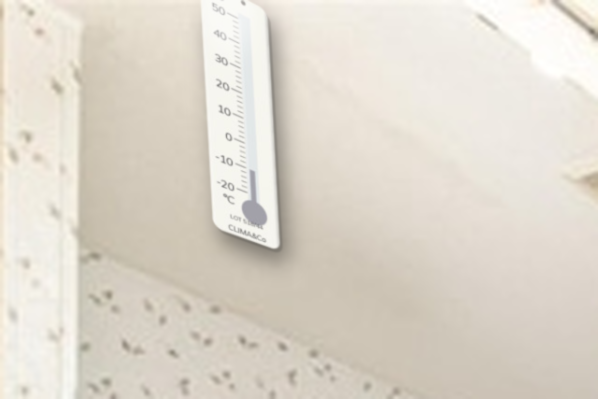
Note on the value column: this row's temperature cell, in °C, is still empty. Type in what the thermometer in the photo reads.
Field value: -10 °C
